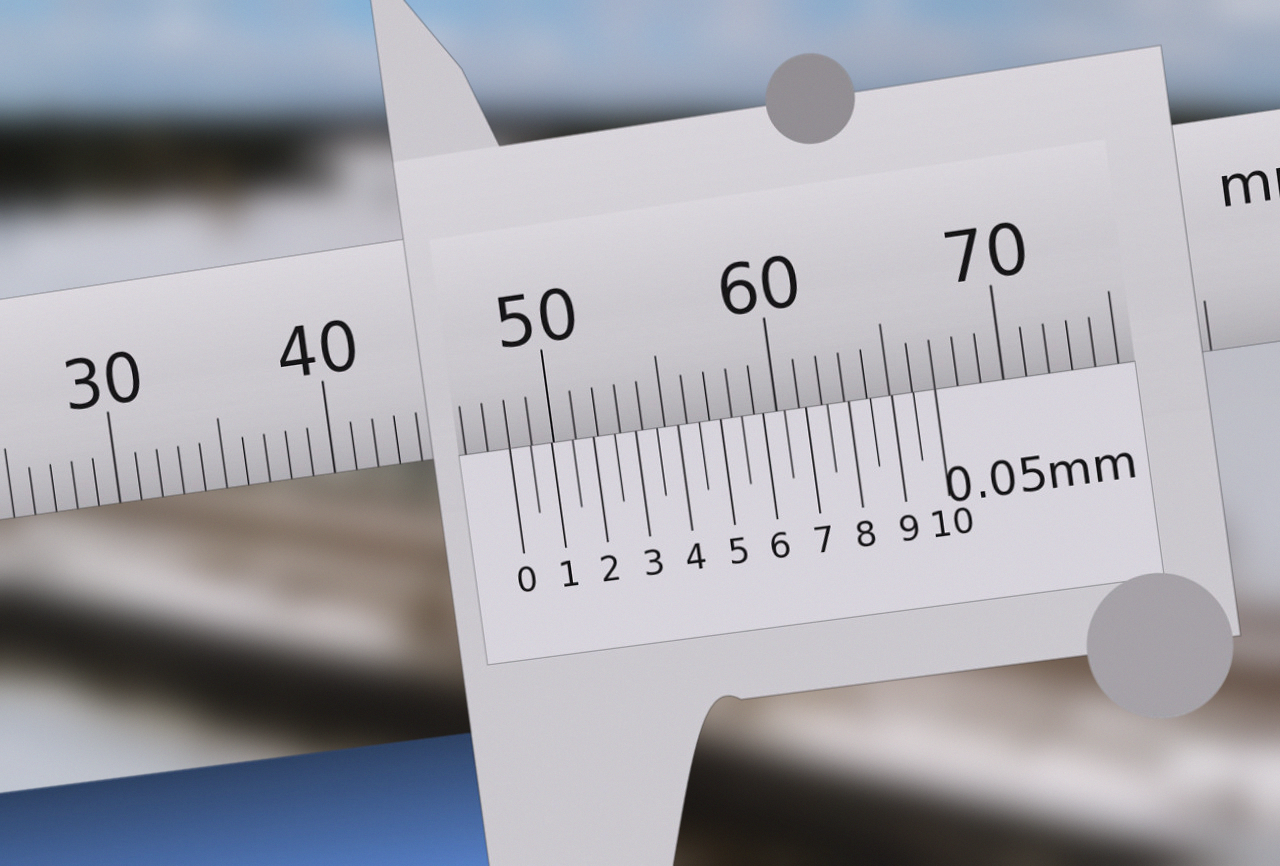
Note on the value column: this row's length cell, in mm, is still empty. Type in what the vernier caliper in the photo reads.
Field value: 48.0 mm
